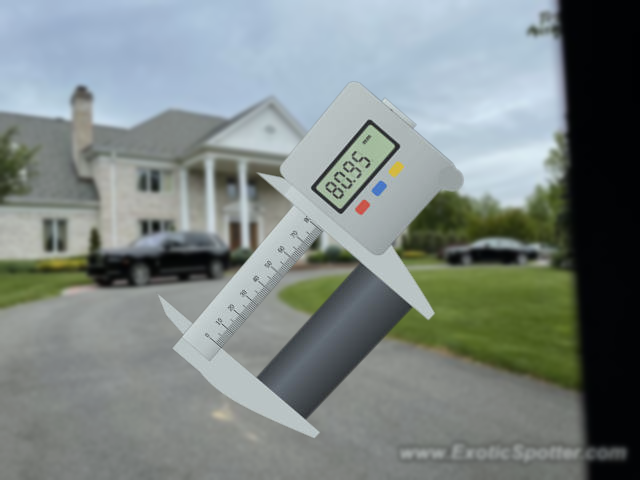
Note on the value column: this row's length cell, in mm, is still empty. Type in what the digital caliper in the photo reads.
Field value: 80.95 mm
